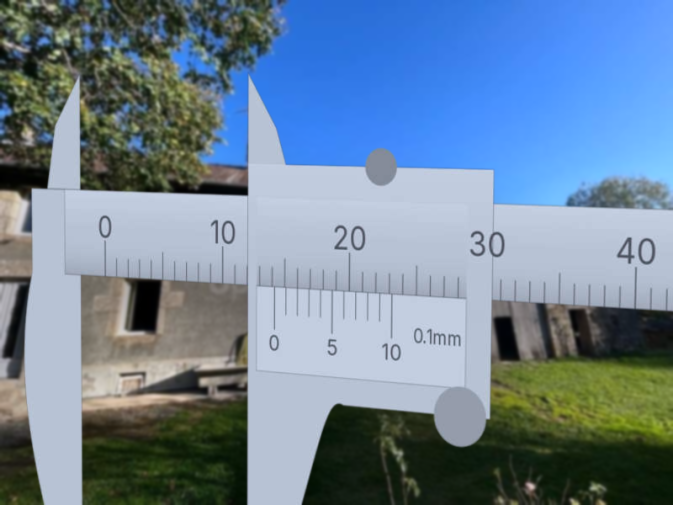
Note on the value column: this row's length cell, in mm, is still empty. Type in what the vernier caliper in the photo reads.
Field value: 14.2 mm
